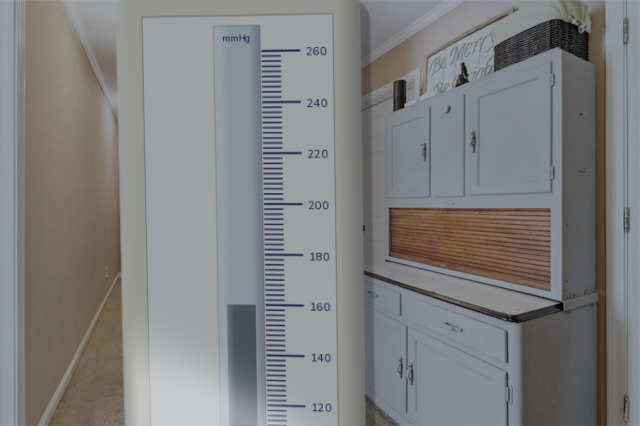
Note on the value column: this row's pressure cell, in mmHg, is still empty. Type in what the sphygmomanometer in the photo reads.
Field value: 160 mmHg
